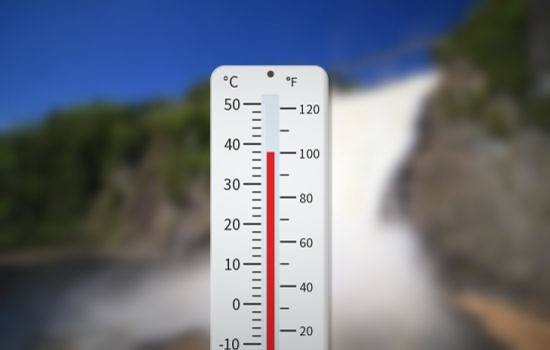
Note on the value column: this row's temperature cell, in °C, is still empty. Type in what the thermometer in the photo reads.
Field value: 38 °C
